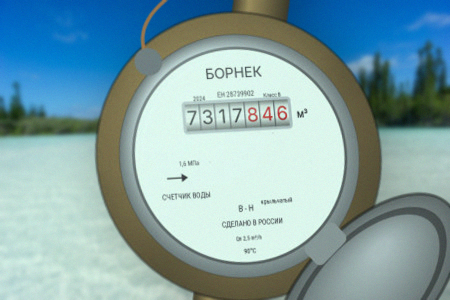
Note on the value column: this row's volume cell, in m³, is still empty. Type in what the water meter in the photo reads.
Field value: 7317.846 m³
